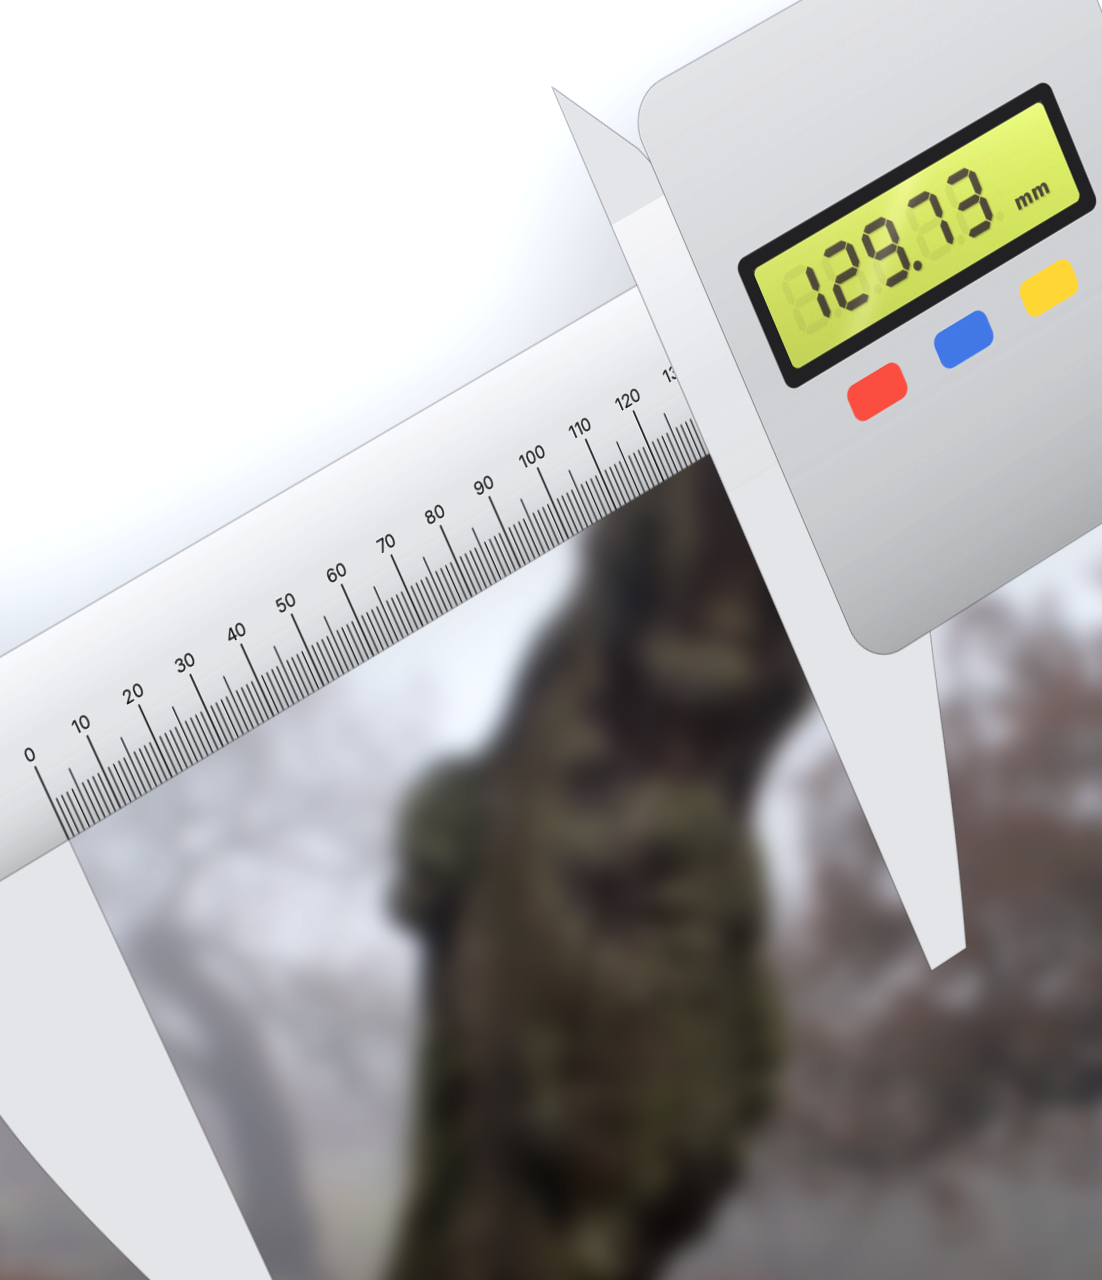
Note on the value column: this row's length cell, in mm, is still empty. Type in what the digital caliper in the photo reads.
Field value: 129.73 mm
